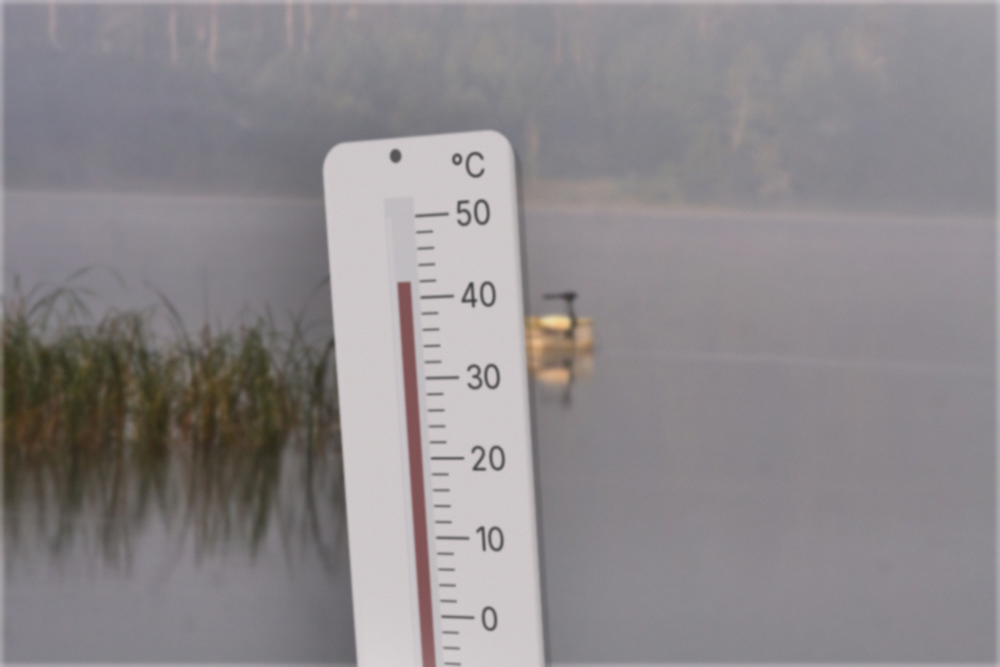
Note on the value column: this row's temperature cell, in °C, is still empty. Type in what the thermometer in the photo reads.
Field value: 42 °C
